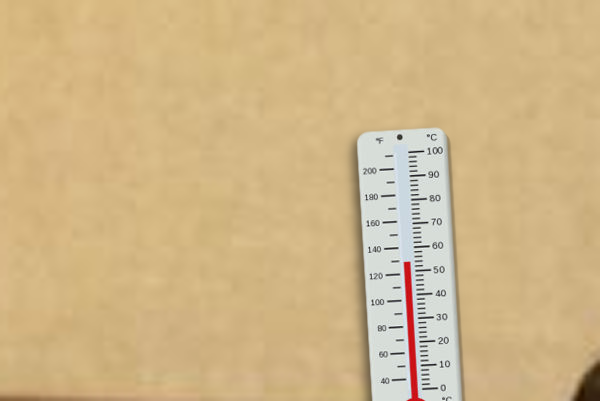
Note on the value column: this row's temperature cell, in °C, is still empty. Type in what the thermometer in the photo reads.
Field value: 54 °C
